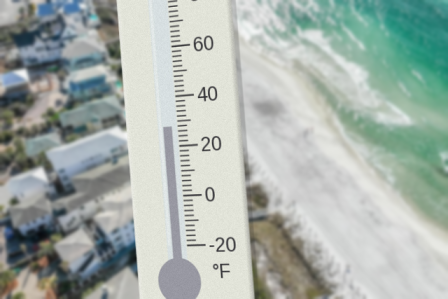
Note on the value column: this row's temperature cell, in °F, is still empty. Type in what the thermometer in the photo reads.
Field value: 28 °F
